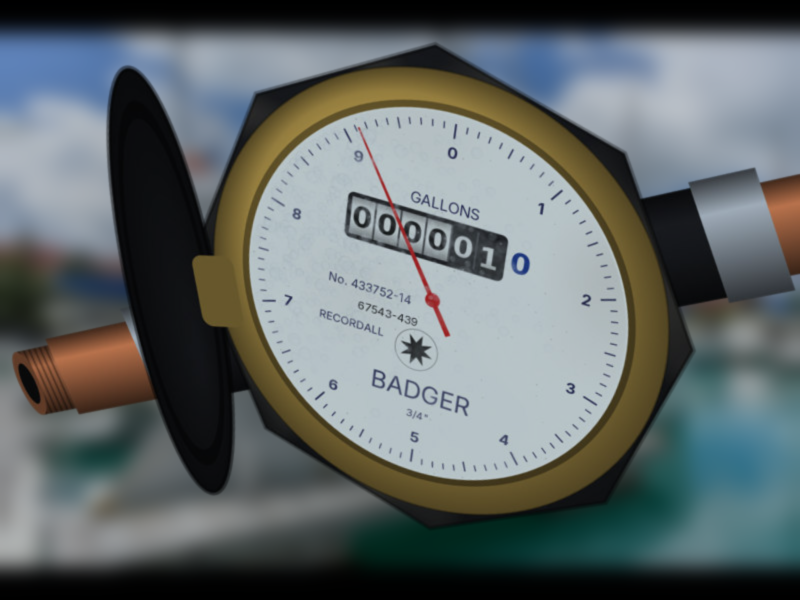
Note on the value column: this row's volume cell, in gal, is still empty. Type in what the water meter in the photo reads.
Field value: 9.1 gal
